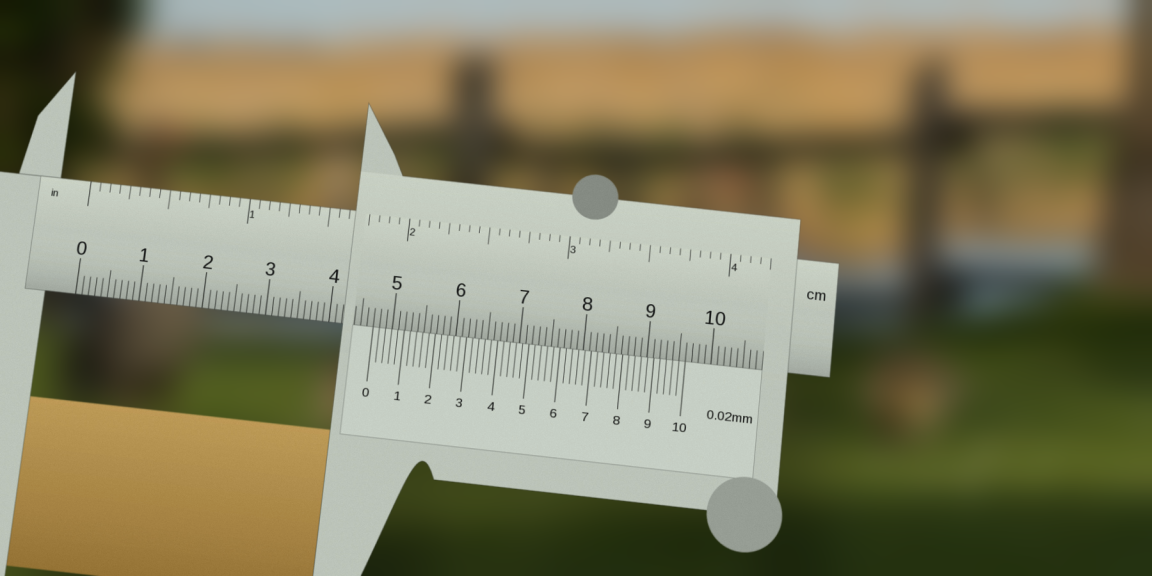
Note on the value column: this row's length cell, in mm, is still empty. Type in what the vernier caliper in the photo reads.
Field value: 47.0 mm
